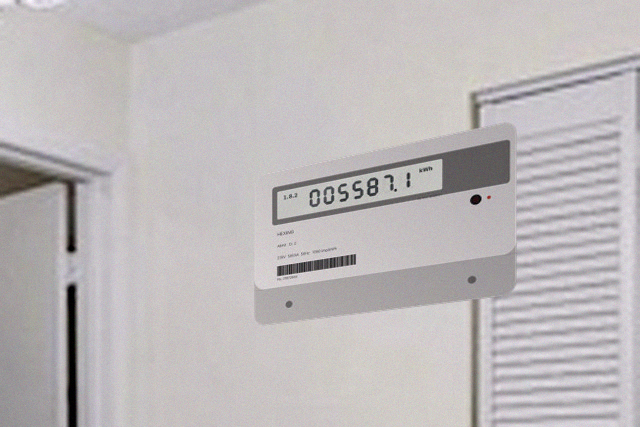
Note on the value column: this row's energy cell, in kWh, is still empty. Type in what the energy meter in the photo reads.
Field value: 5587.1 kWh
